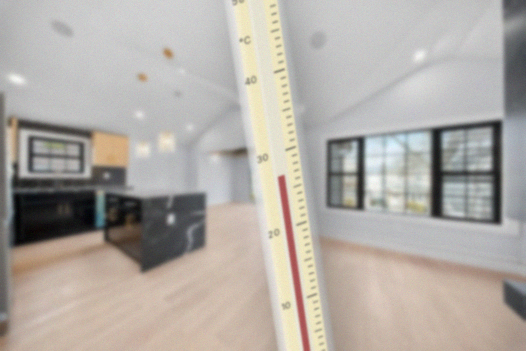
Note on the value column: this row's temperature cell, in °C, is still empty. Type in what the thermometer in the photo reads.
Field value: 27 °C
